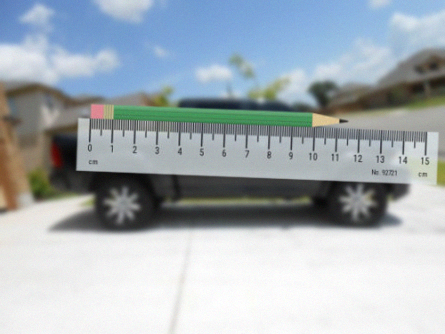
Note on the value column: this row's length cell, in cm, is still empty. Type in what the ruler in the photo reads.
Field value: 11.5 cm
